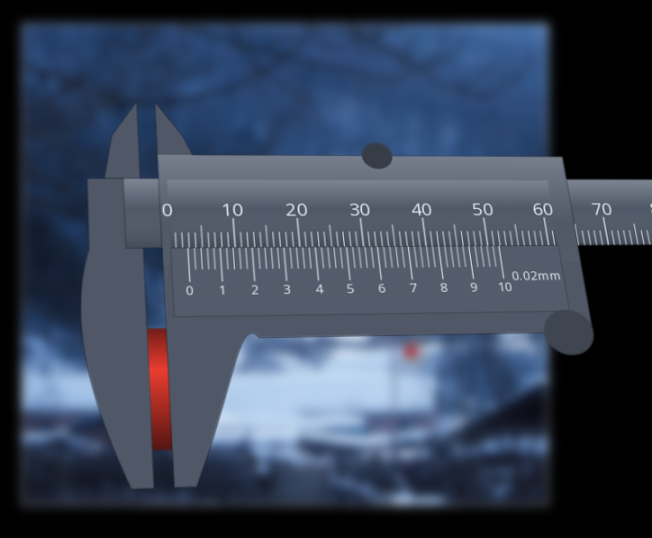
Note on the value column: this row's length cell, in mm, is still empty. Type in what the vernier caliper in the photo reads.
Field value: 2.8 mm
